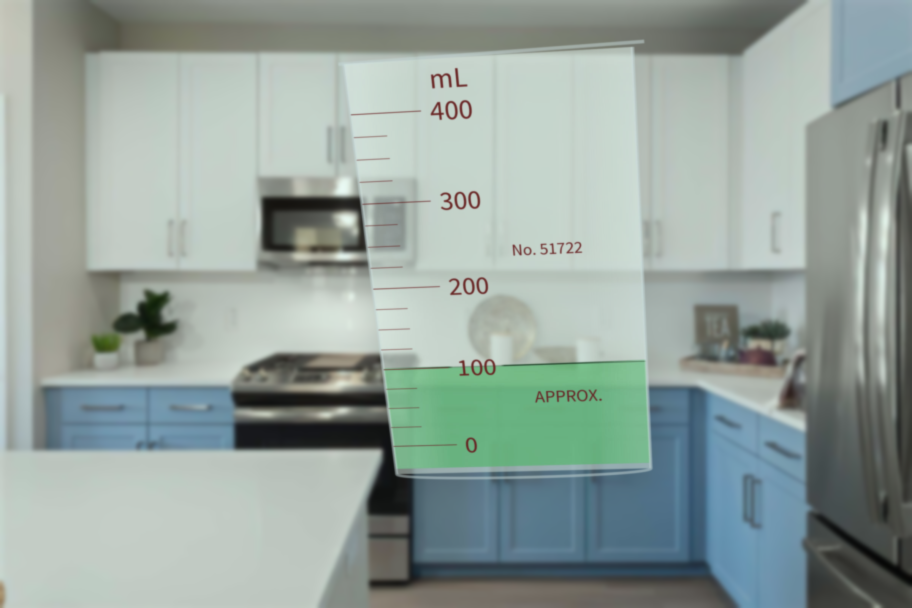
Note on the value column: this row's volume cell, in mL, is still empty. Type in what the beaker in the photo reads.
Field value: 100 mL
